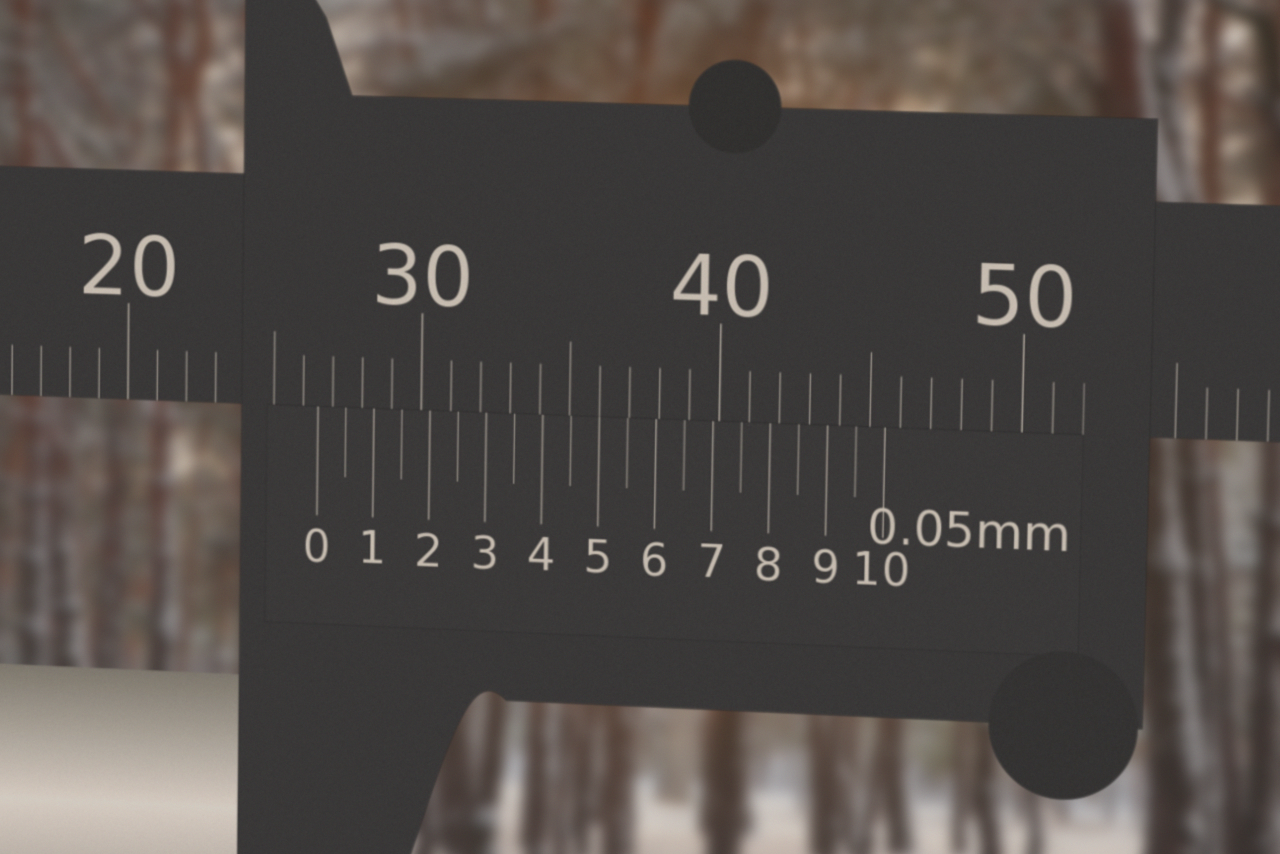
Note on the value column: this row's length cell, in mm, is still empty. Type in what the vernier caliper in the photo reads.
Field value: 26.50 mm
